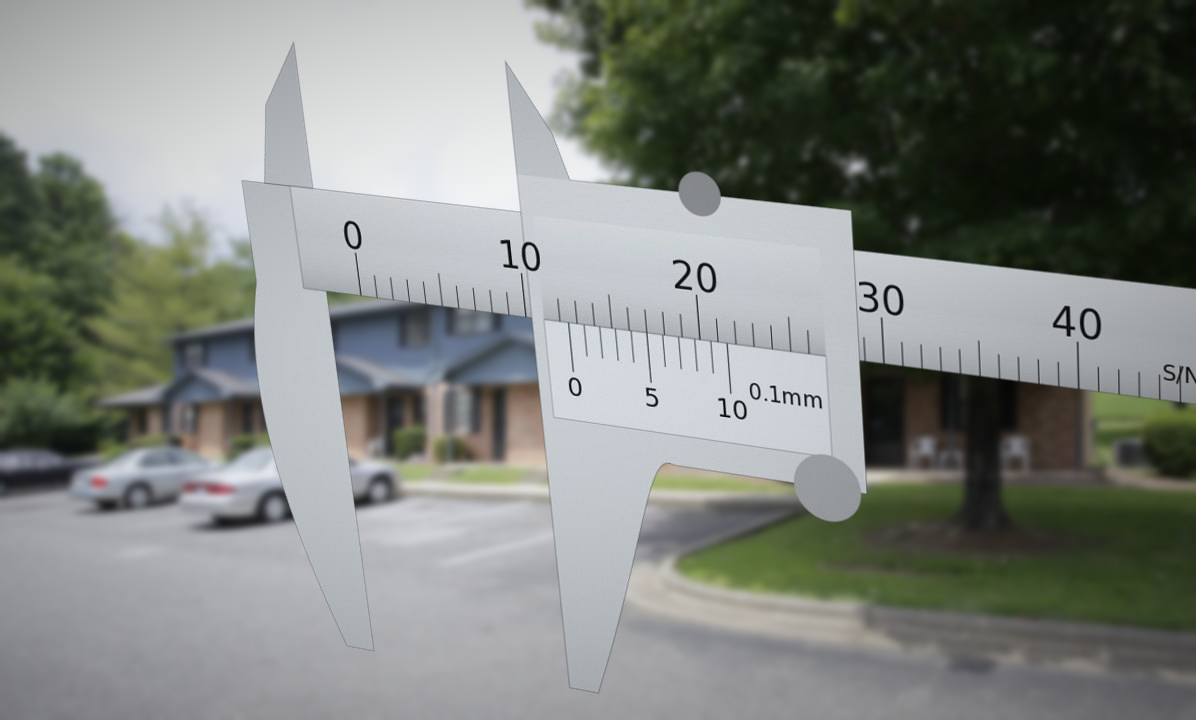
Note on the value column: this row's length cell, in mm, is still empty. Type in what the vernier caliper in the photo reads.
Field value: 12.5 mm
